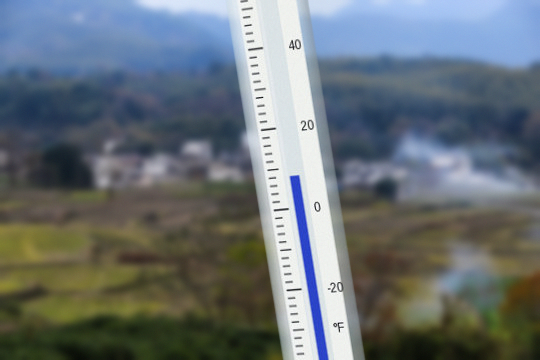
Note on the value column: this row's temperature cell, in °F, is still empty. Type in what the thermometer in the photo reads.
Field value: 8 °F
